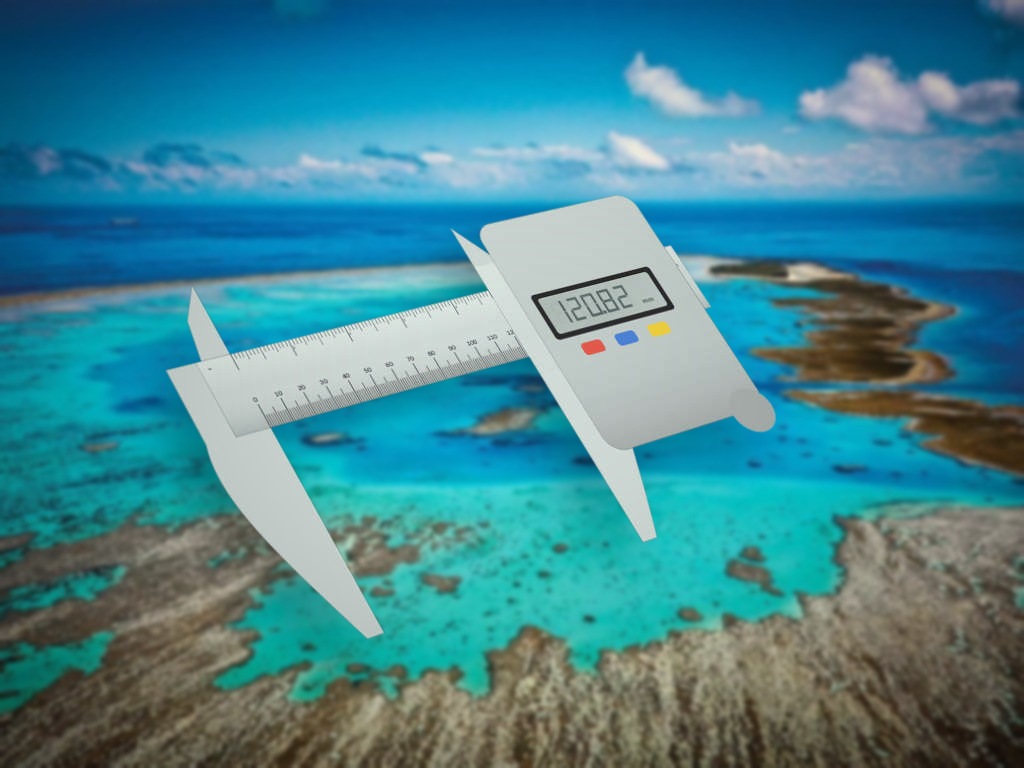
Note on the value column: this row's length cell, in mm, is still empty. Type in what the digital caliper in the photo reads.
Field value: 120.82 mm
